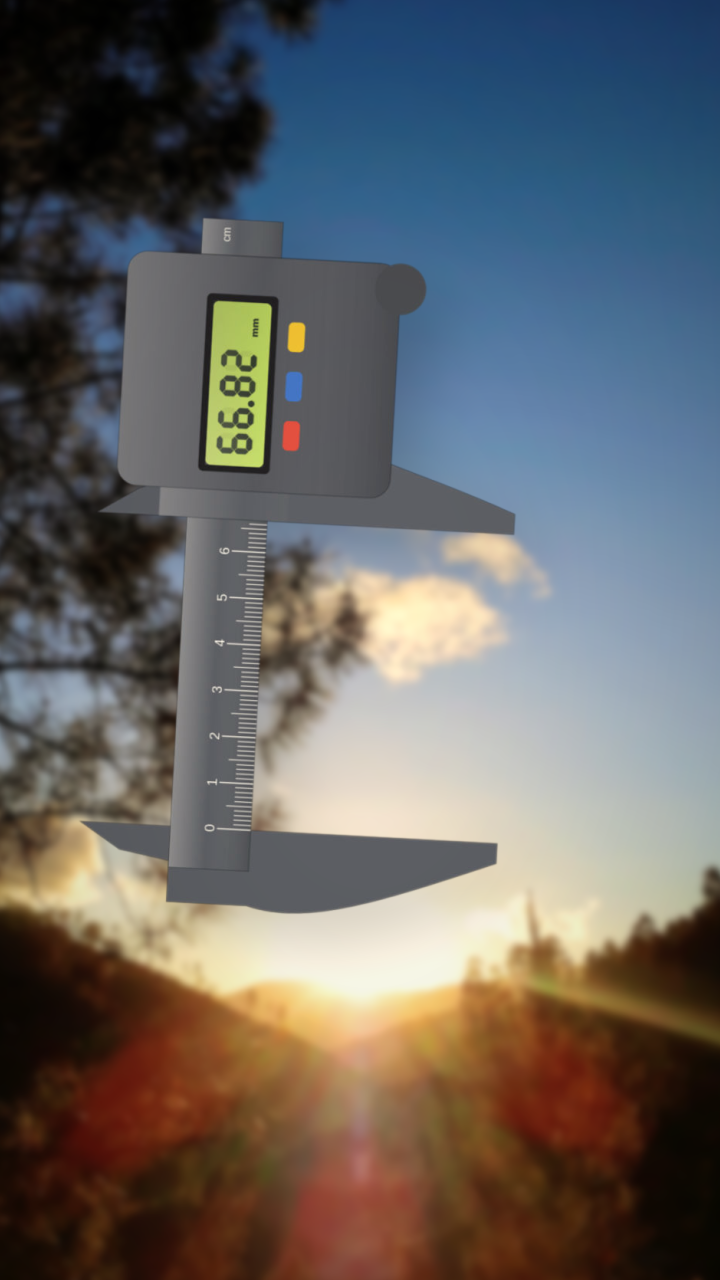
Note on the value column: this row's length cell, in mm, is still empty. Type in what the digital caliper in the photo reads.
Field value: 66.82 mm
